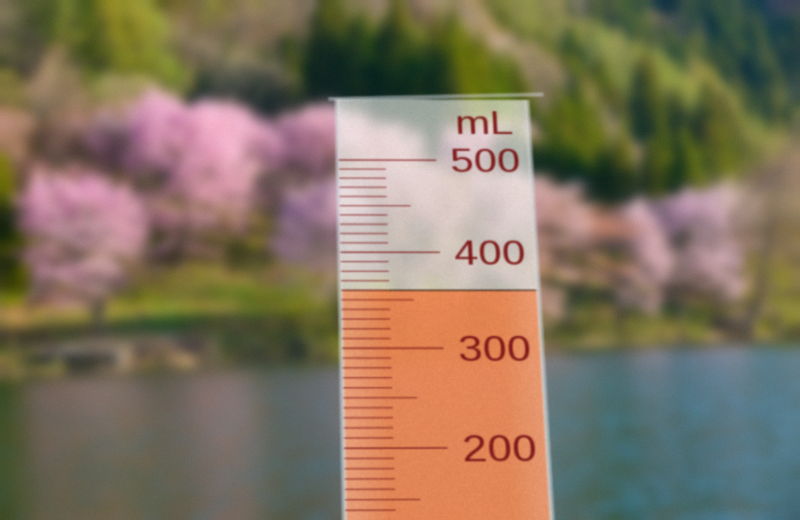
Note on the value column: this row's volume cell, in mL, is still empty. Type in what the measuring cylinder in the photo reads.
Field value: 360 mL
